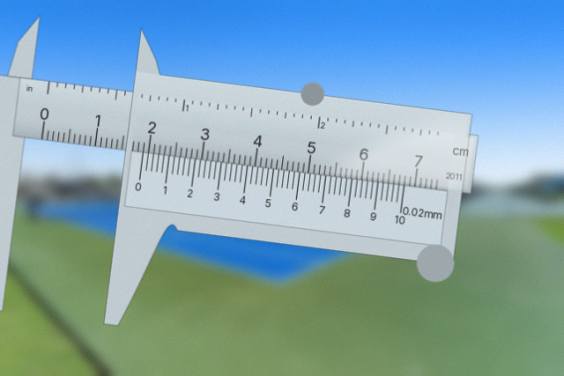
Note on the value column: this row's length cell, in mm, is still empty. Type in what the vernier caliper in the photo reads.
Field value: 19.0 mm
